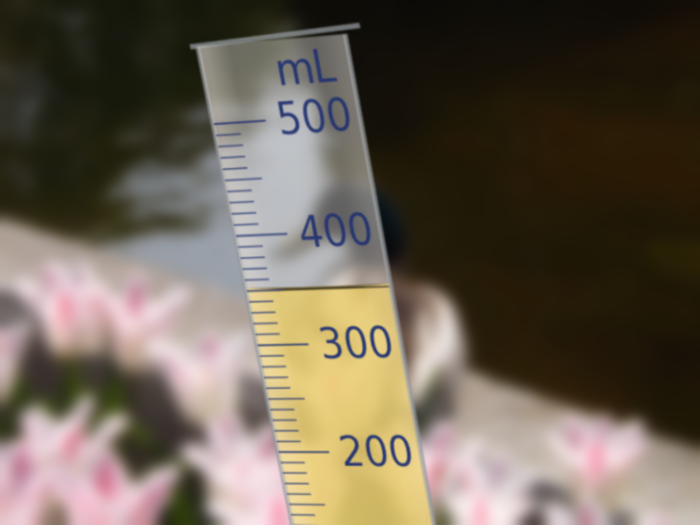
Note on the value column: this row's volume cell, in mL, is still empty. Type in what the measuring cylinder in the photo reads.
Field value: 350 mL
